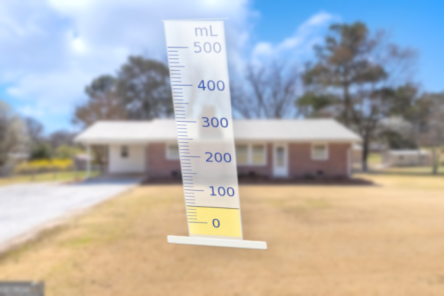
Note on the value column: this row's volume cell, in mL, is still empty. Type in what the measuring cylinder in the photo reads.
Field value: 50 mL
